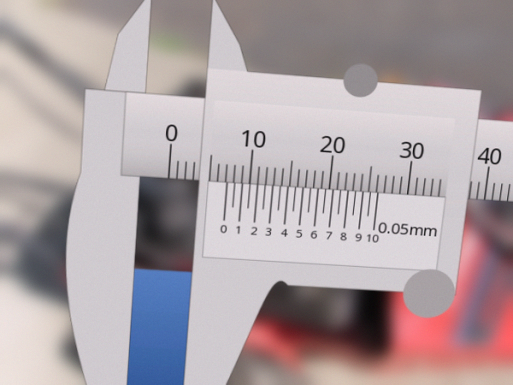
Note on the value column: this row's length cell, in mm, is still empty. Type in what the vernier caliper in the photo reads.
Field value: 7.2 mm
